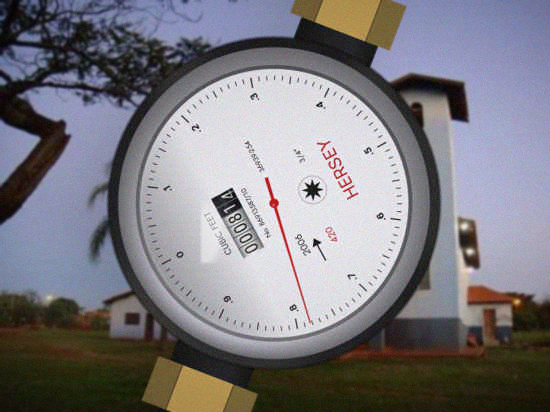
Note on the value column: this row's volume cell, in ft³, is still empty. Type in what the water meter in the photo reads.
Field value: 813.78 ft³
